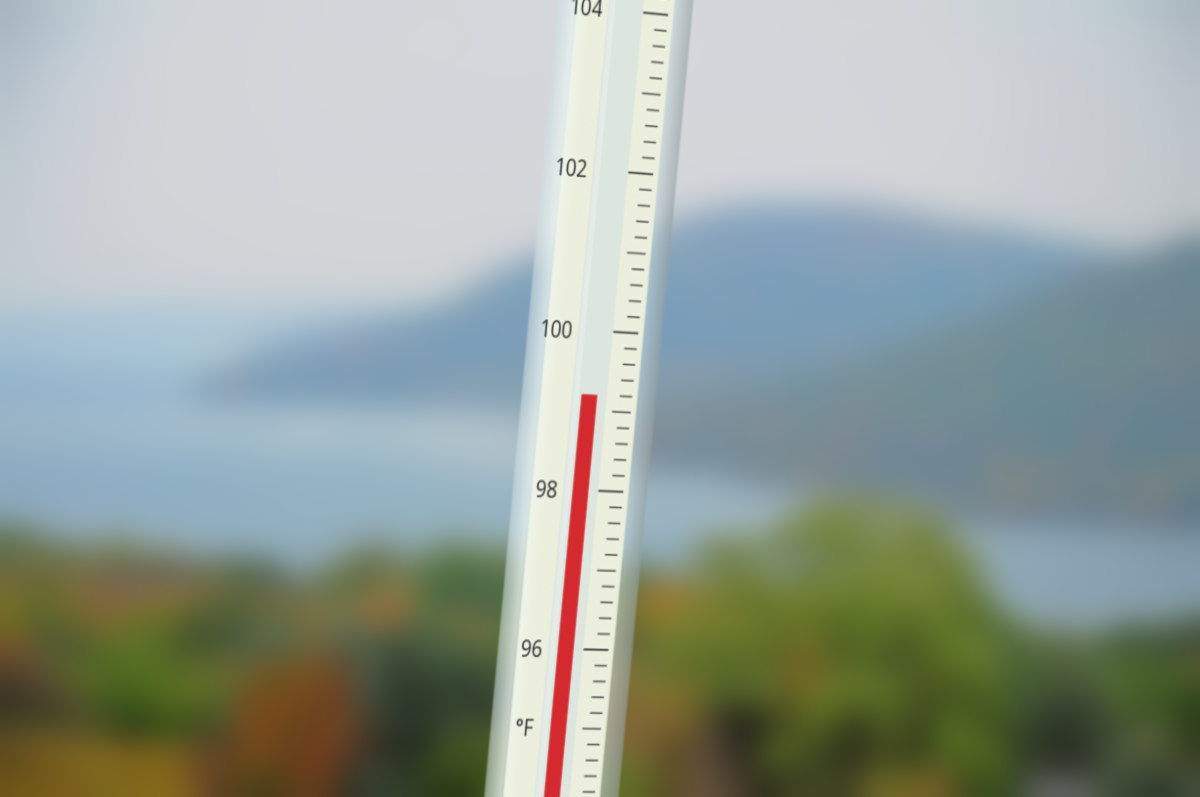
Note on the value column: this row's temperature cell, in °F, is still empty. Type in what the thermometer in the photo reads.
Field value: 99.2 °F
